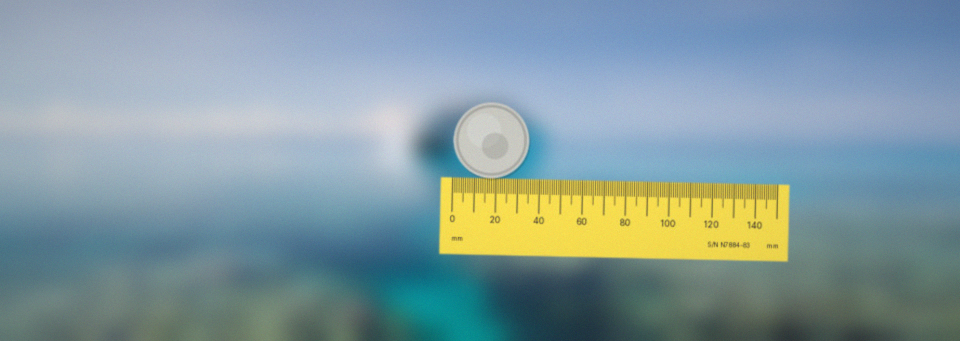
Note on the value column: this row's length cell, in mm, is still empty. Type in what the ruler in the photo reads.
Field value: 35 mm
